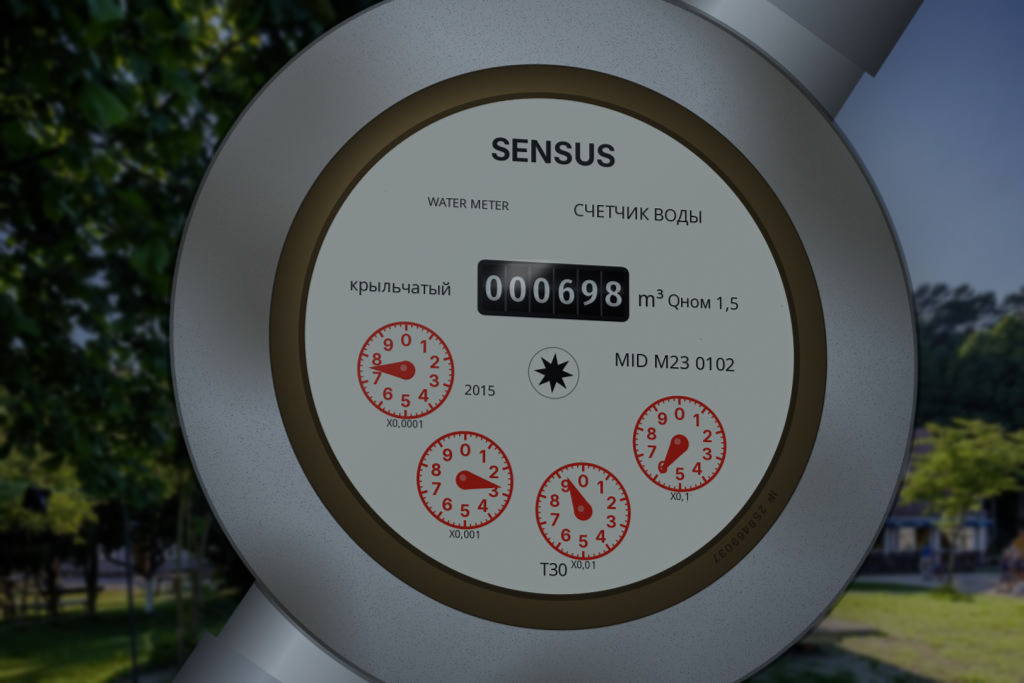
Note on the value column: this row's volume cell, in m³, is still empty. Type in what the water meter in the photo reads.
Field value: 698.5927 m³
